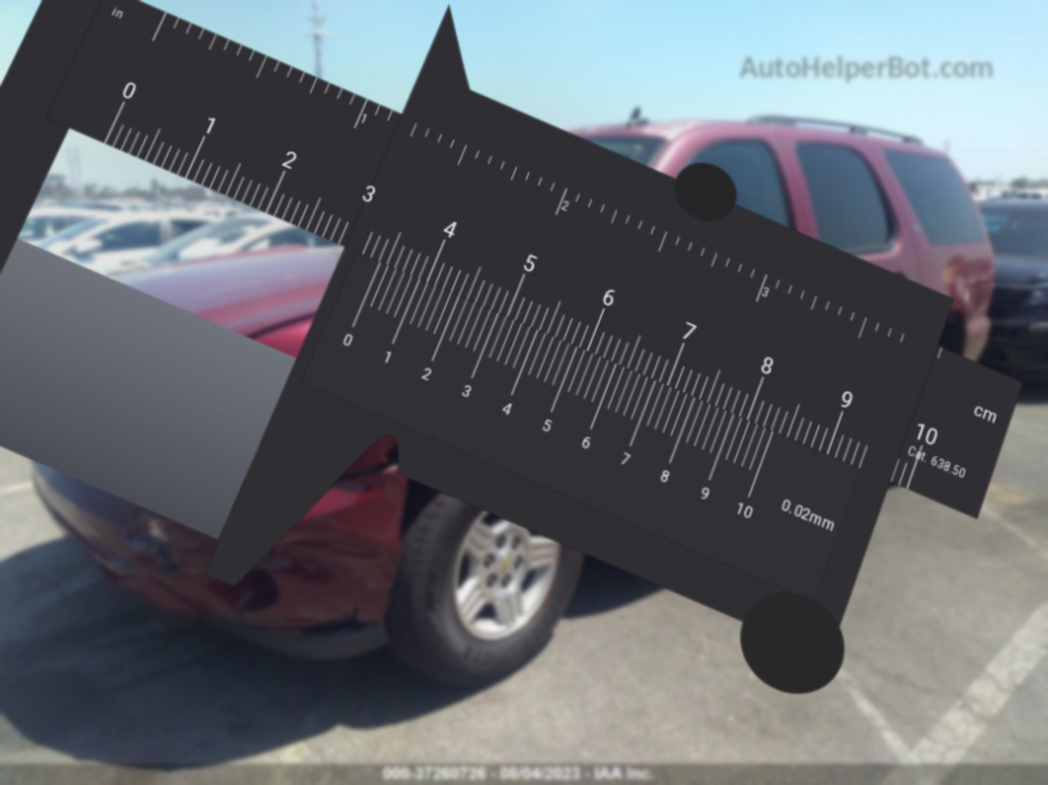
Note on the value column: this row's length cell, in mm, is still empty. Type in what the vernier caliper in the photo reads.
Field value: 34.2 mm
